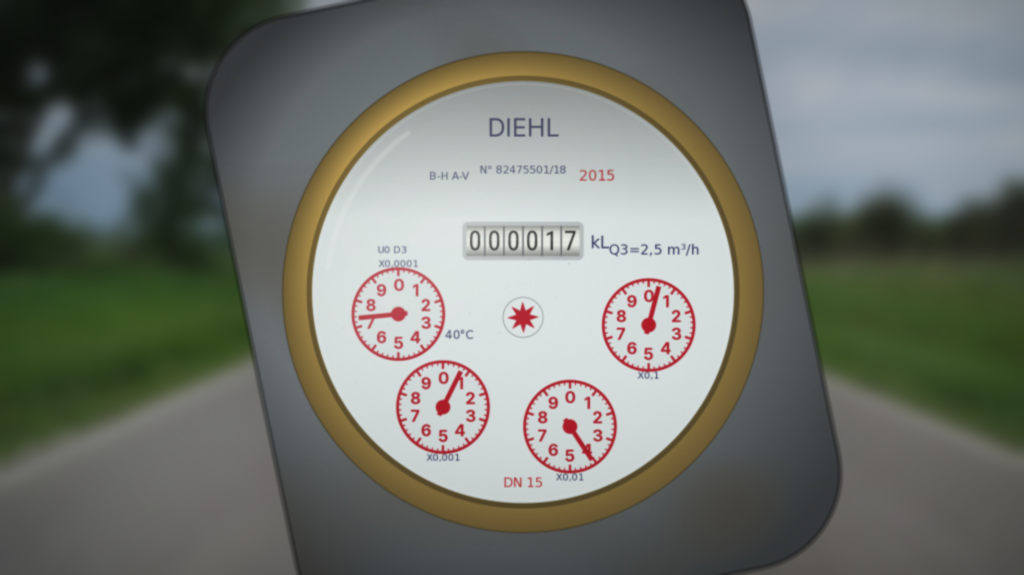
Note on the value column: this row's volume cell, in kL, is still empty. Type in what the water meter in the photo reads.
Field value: 17.0407 kL
